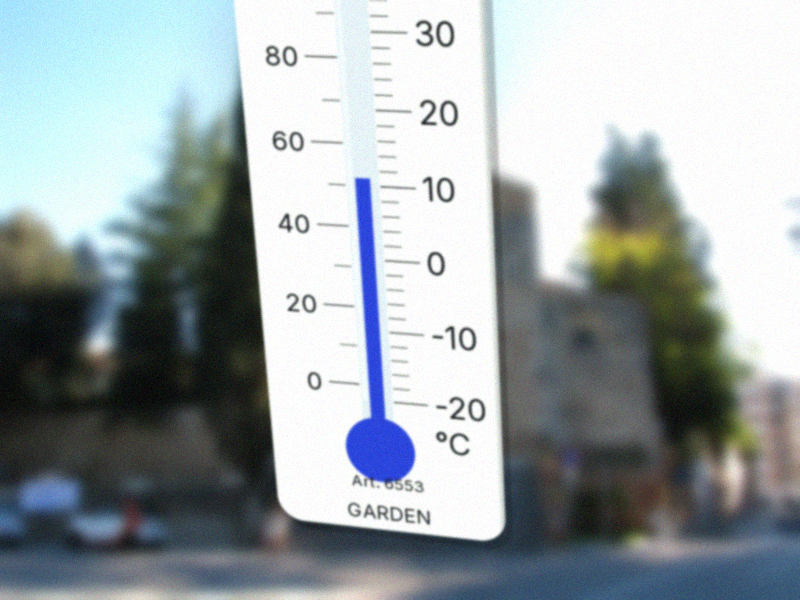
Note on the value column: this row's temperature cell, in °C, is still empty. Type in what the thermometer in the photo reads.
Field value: 11 °C
